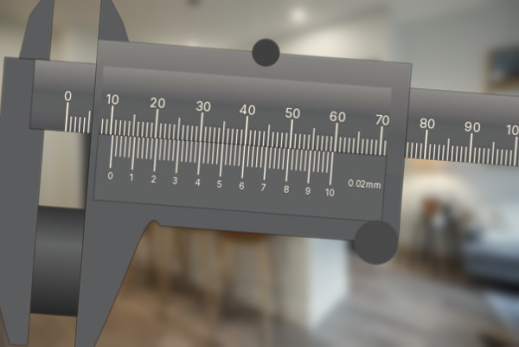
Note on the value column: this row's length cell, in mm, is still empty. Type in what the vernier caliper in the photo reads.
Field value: 10.5 mm
